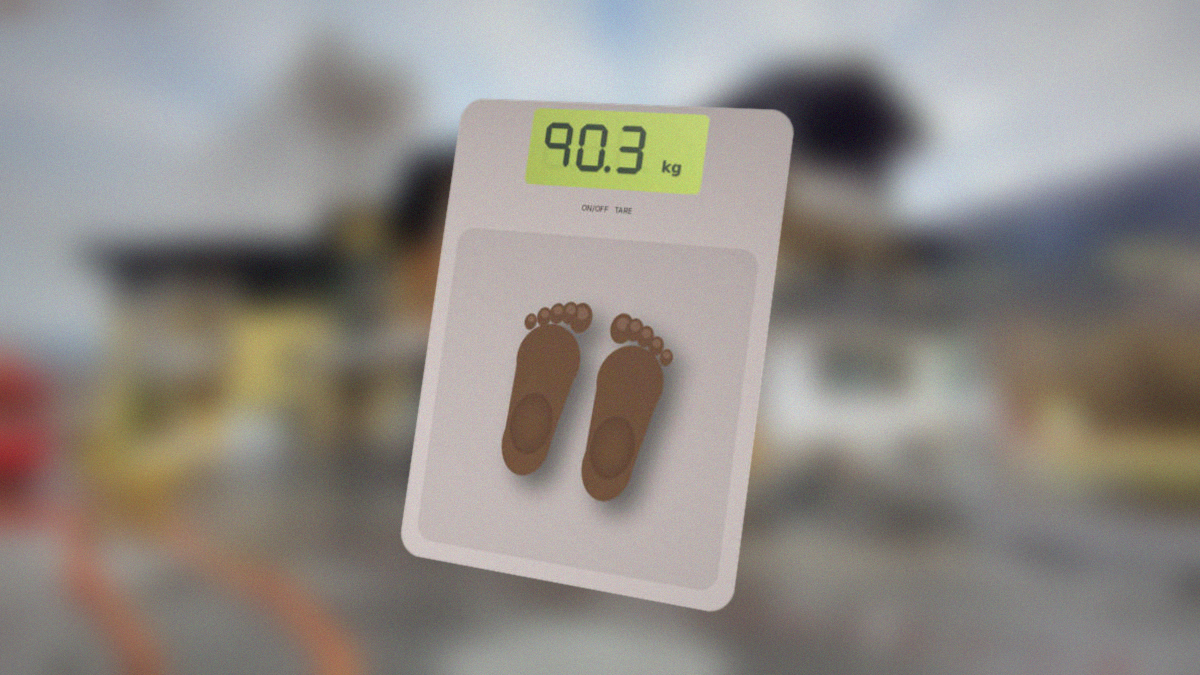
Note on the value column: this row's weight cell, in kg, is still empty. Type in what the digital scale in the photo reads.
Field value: 90.3 kg
